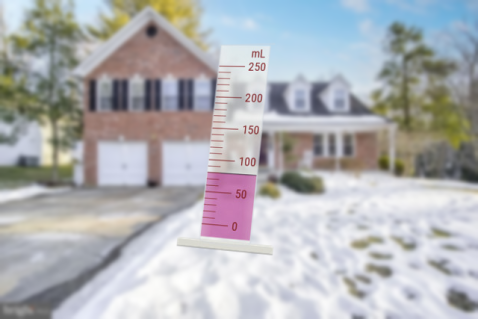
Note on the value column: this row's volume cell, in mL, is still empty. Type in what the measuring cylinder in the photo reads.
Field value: 80 mL
